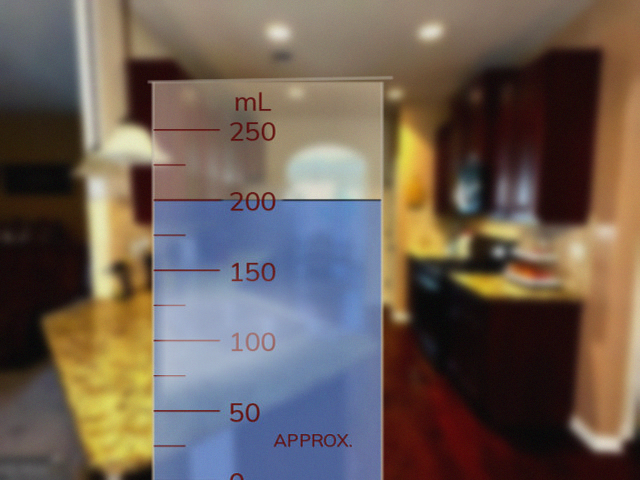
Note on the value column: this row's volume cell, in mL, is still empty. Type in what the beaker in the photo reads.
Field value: 200 mL
